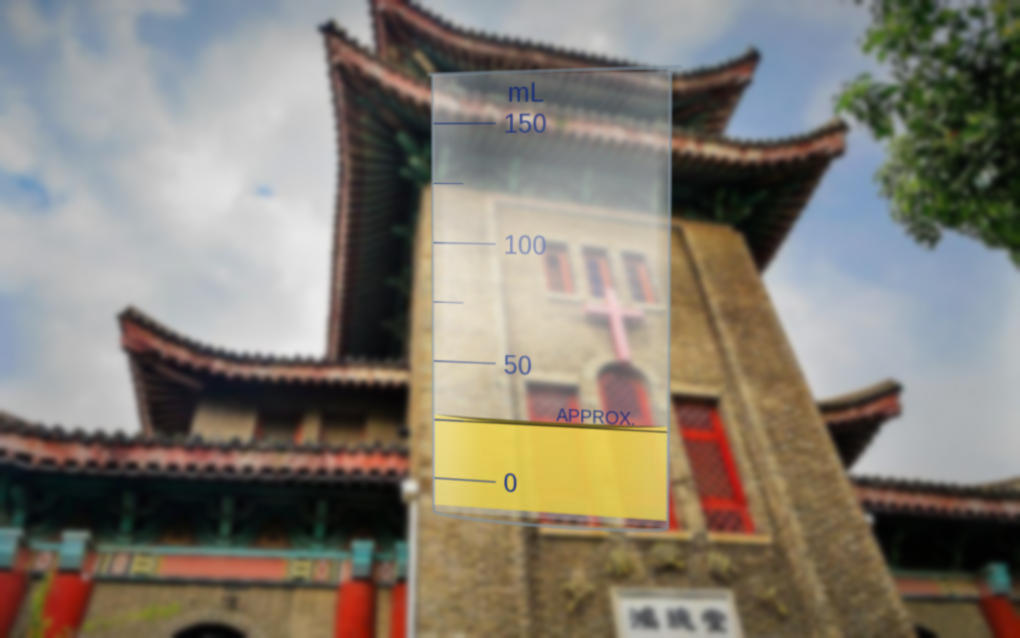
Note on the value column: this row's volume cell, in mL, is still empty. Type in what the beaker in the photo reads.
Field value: 25 mL
